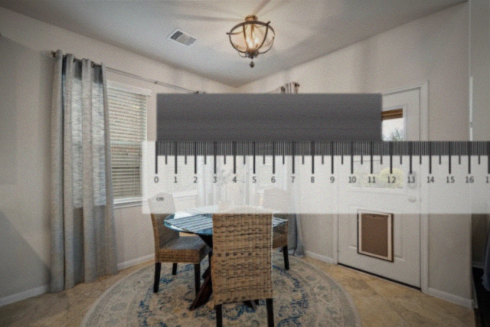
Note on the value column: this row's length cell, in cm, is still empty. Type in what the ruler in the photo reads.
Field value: 11.5 cm
